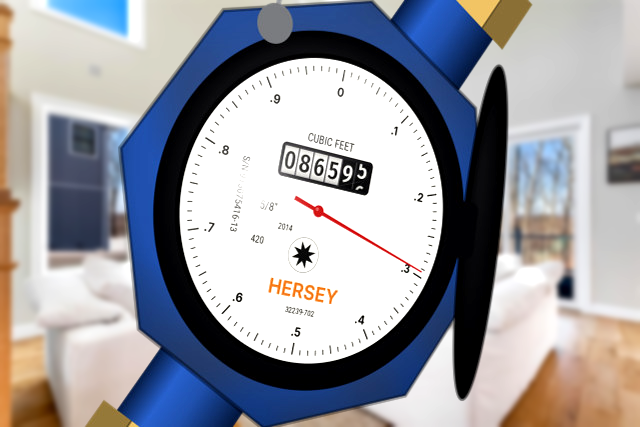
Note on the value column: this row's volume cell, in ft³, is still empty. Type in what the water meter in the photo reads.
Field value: 86595.29 ft³
